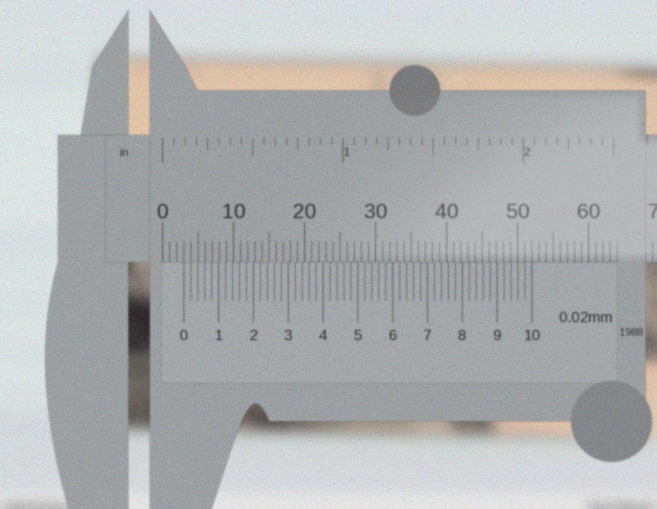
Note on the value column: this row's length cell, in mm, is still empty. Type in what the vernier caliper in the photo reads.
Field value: 3.0 mm
